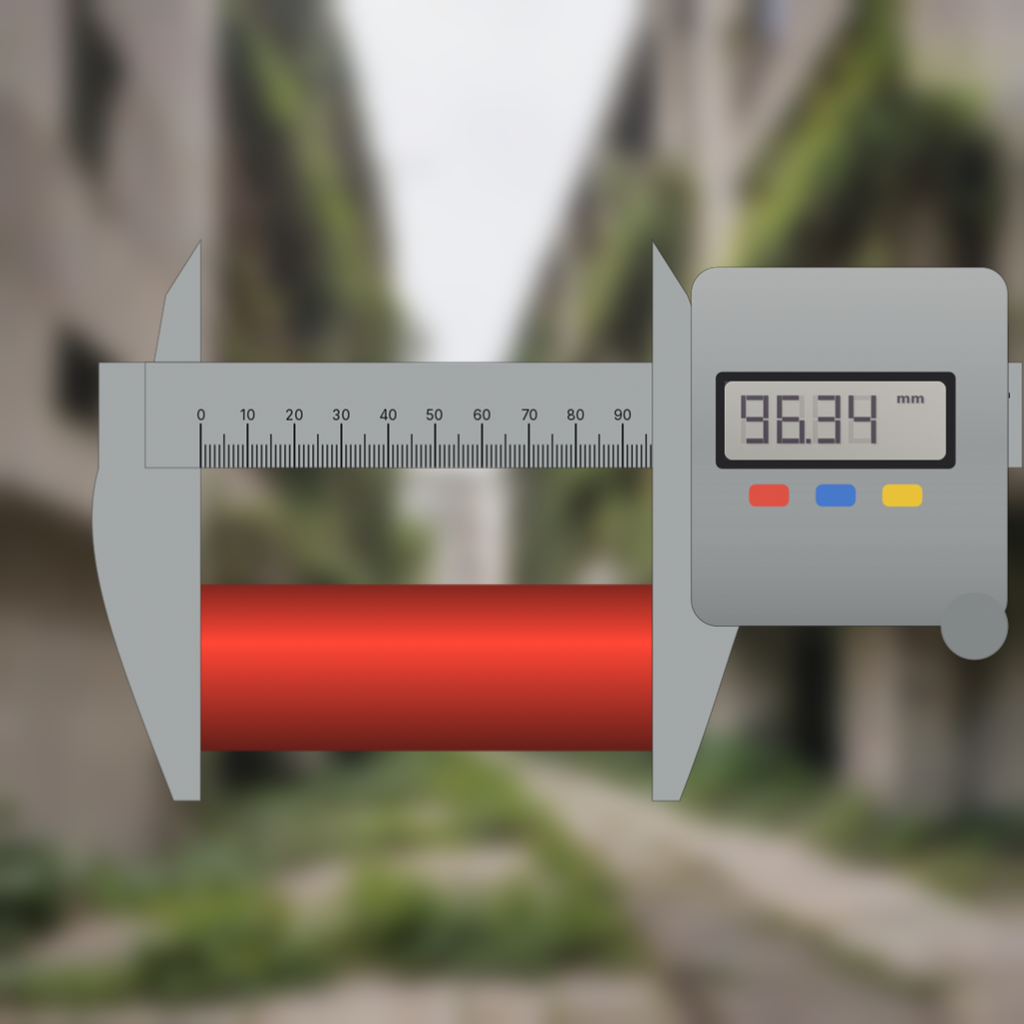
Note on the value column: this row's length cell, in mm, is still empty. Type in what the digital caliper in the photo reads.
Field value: 96.34 mm
